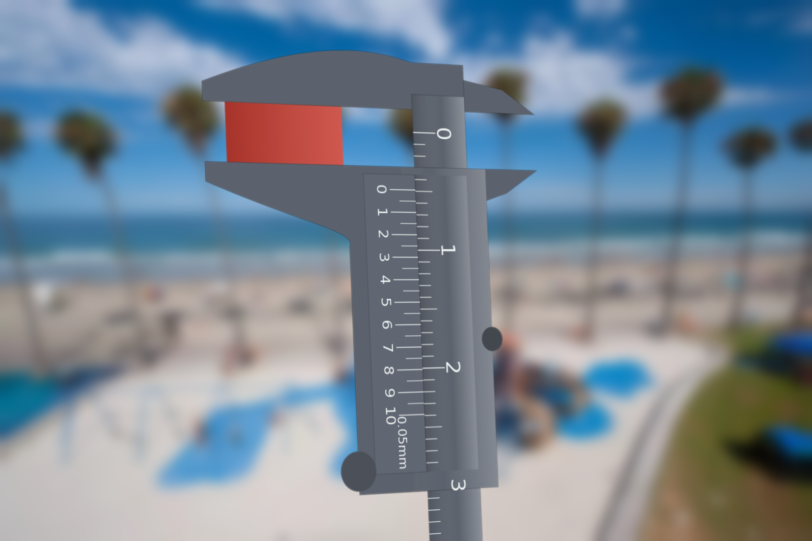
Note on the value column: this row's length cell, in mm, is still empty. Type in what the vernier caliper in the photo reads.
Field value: 4.9 mm
